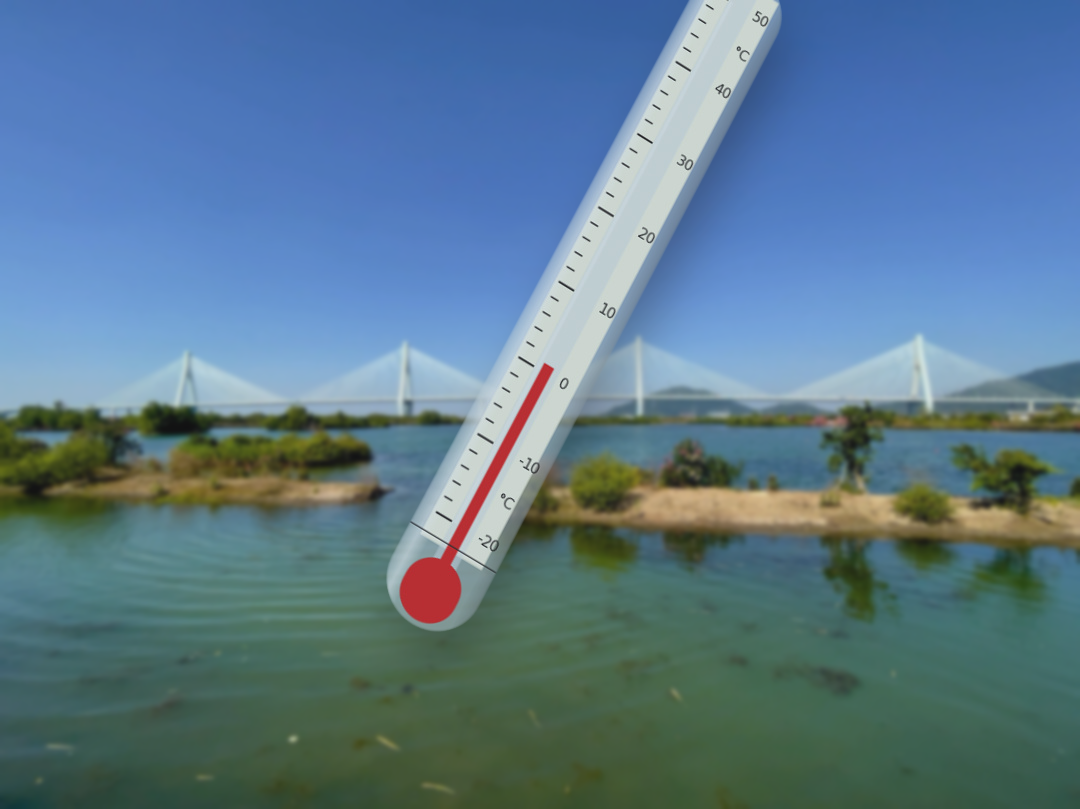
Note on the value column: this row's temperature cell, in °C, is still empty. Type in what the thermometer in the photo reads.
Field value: 1 °C
